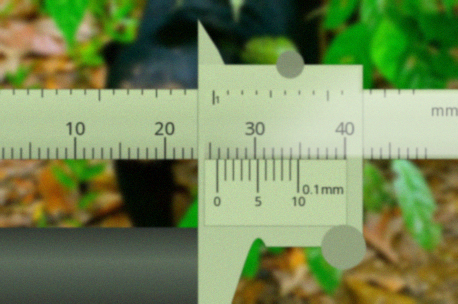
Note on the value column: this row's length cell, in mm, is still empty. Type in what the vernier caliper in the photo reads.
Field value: 25.8 mm
